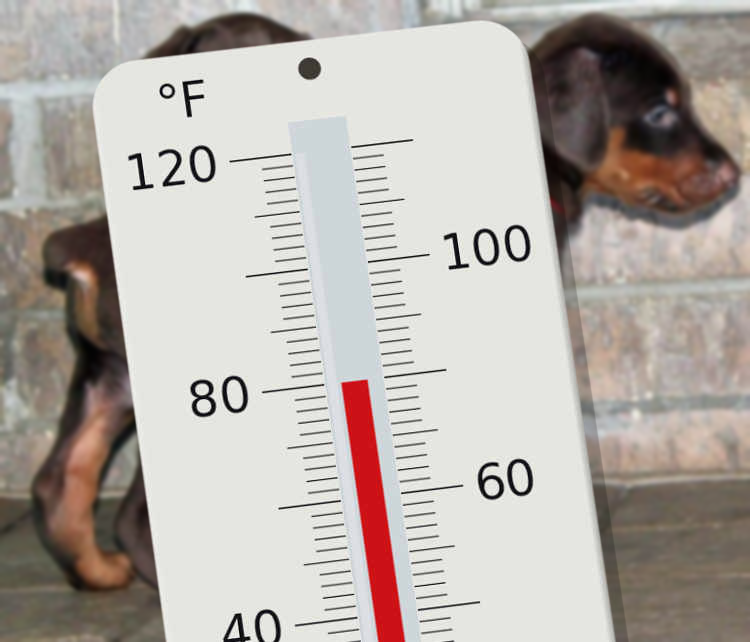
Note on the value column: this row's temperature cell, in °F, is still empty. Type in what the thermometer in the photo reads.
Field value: 80 °F
